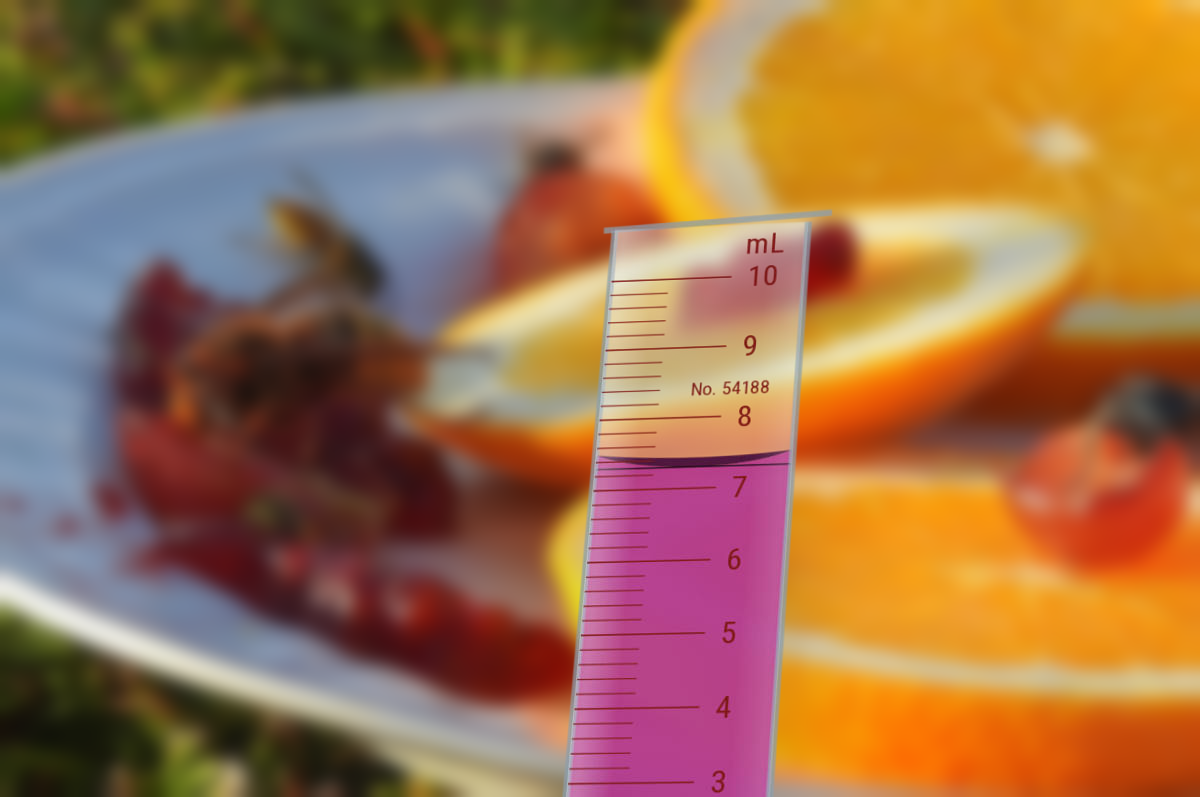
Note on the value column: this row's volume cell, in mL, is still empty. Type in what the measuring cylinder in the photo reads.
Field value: 7.3 mL
